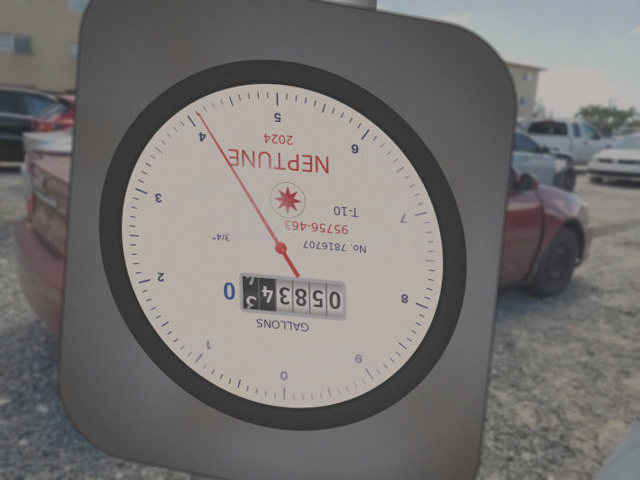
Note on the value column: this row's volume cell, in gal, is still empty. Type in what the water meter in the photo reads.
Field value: 583434.1 gal
